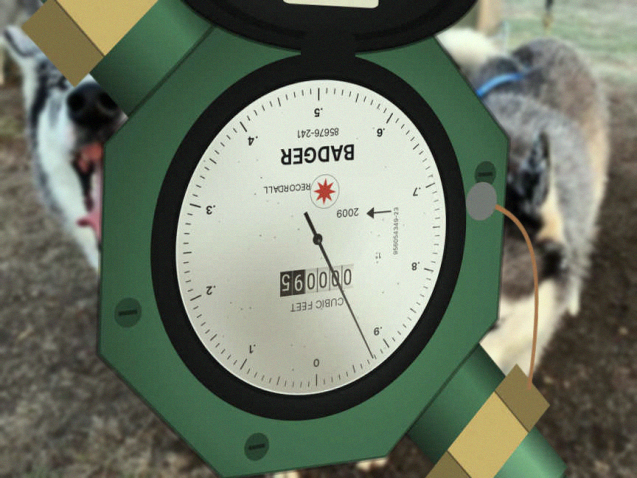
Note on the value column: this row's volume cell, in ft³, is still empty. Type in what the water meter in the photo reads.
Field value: 94.92 ft³
